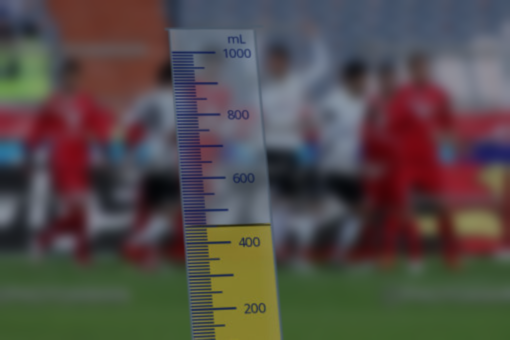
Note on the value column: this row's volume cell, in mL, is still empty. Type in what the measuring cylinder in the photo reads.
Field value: 450 mL
